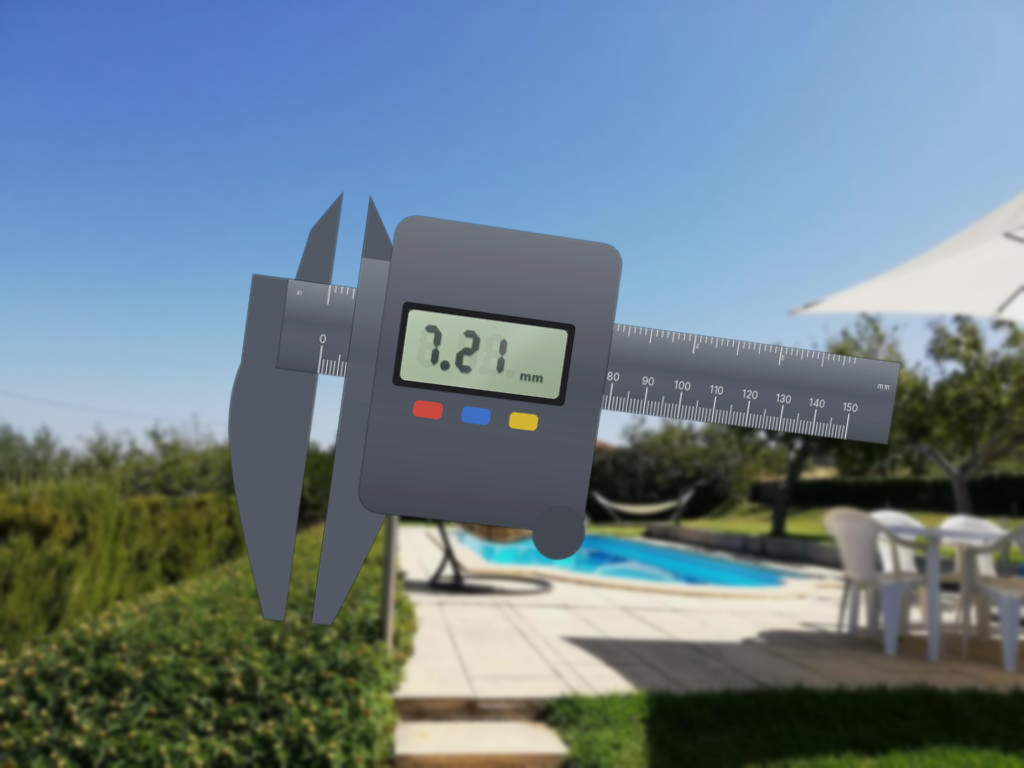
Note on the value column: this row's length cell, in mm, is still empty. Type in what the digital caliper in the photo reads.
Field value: 7.21 mm
